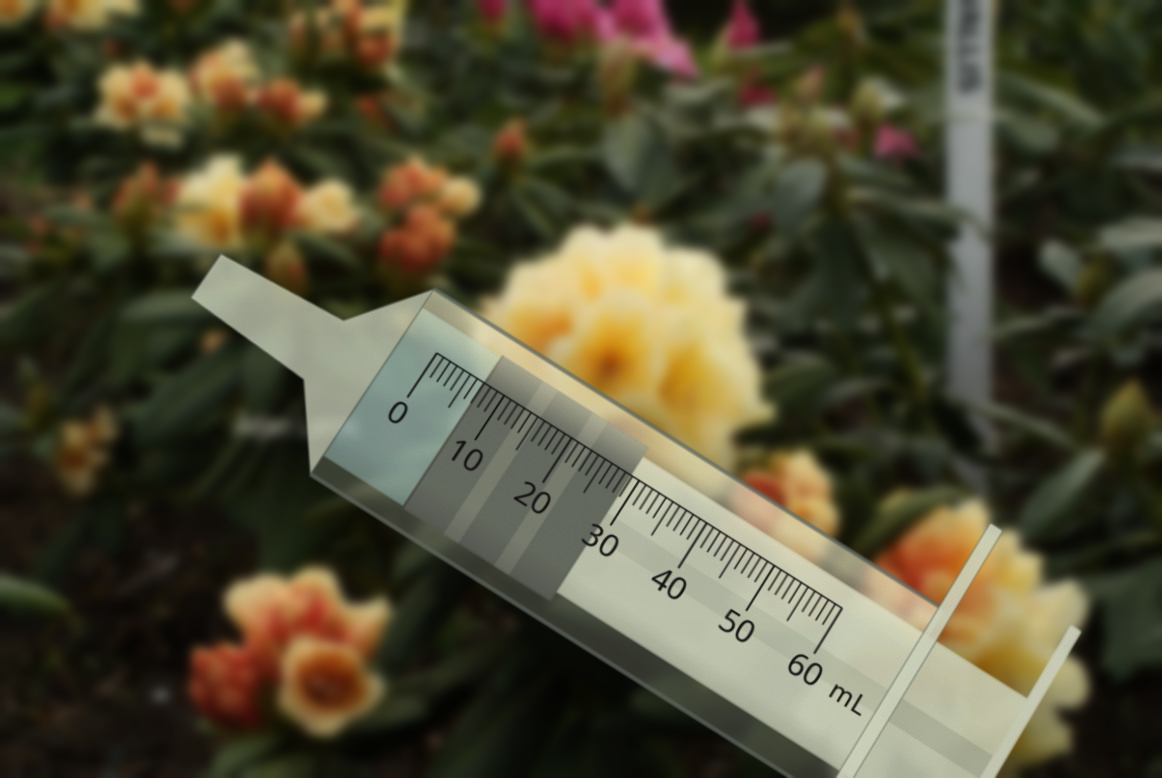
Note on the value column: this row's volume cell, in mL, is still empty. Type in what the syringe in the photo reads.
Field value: 7 mL
